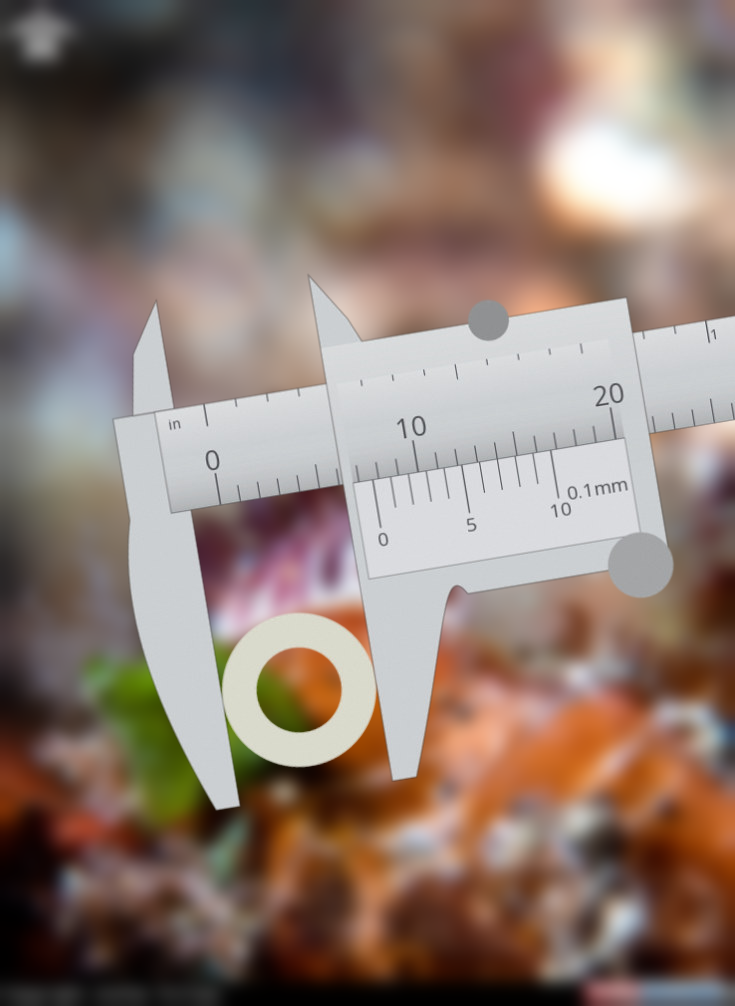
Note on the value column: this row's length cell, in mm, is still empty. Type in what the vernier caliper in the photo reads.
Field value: 7.7 mm
